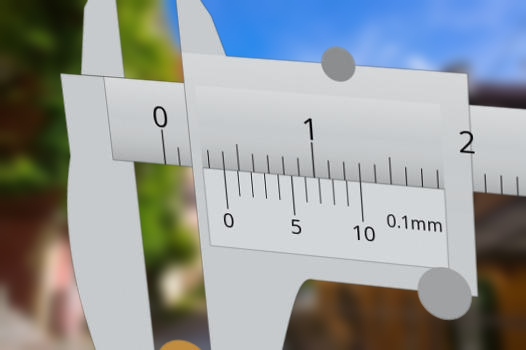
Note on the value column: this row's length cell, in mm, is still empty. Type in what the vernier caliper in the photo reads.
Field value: 4.0 mm
